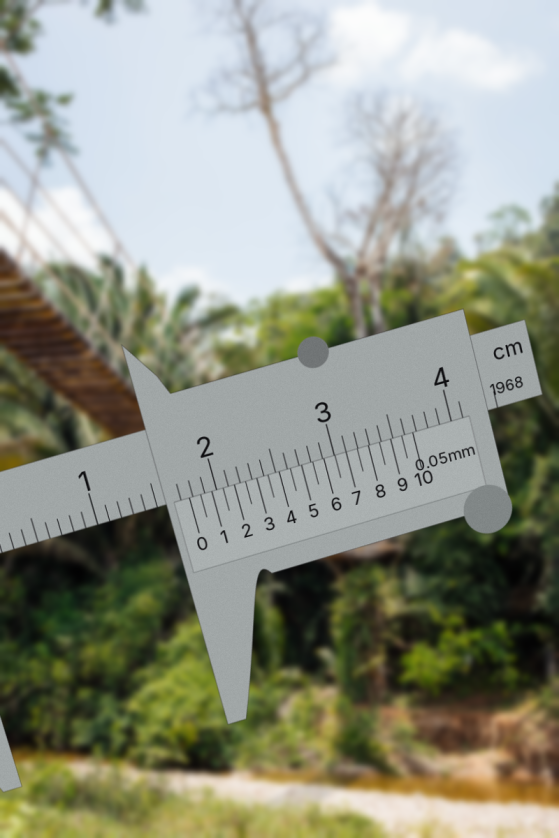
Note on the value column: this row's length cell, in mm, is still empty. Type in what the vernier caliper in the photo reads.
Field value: 17.7 mm
